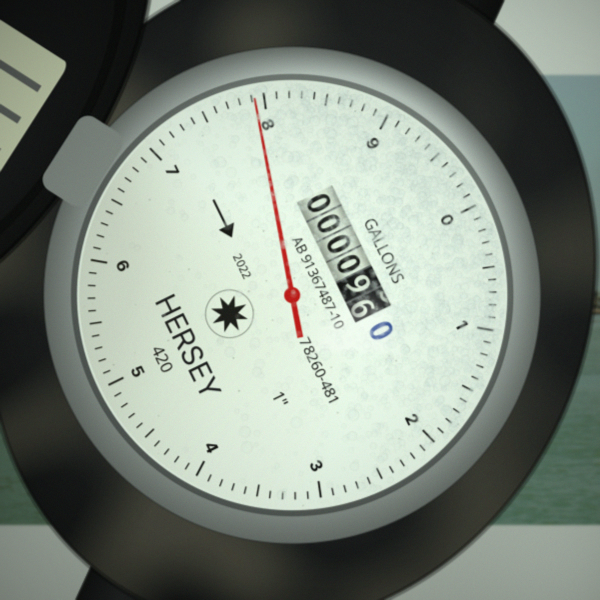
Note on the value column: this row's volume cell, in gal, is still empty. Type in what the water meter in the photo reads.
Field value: 957.9 gal
